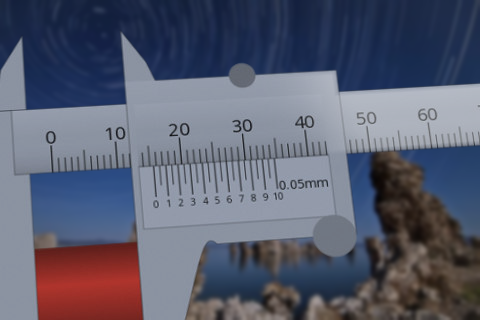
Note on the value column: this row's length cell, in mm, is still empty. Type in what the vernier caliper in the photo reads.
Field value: 15.6 mm
